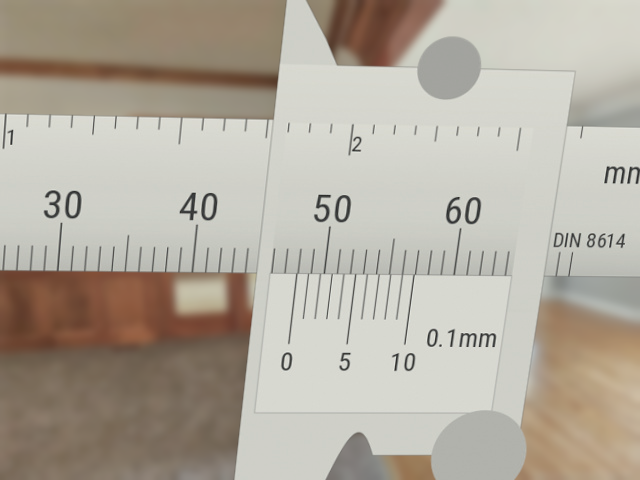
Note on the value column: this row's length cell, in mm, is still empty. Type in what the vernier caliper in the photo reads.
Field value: 47.9 mm
